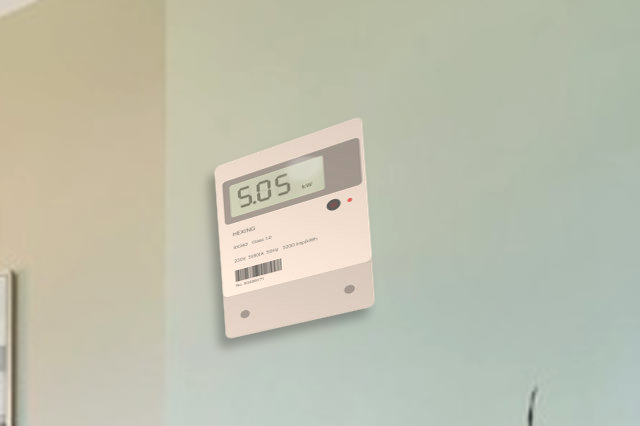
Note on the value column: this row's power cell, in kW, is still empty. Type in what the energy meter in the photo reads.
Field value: 5.05 kW
